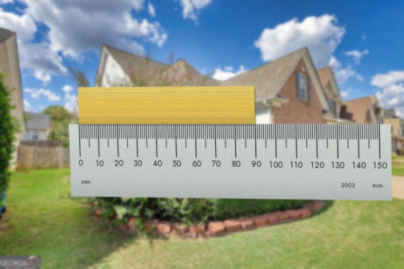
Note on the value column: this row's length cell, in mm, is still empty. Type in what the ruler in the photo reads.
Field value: 90 mm
